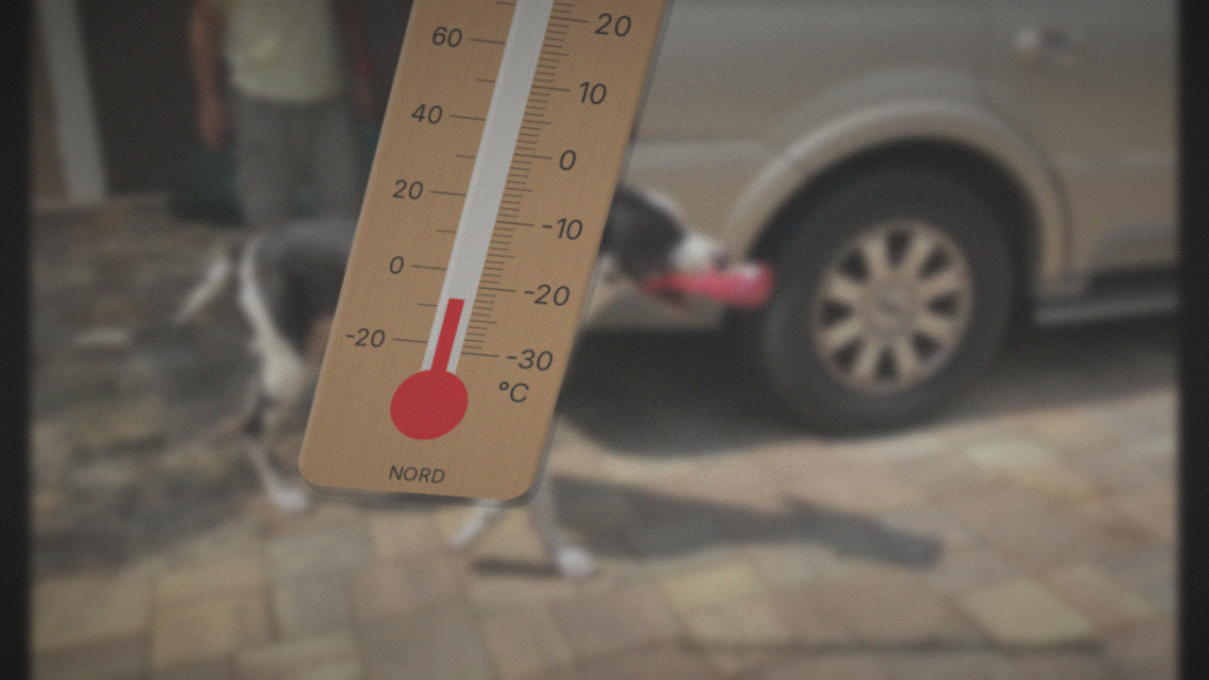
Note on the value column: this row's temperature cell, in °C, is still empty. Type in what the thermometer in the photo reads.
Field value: -22 °C
